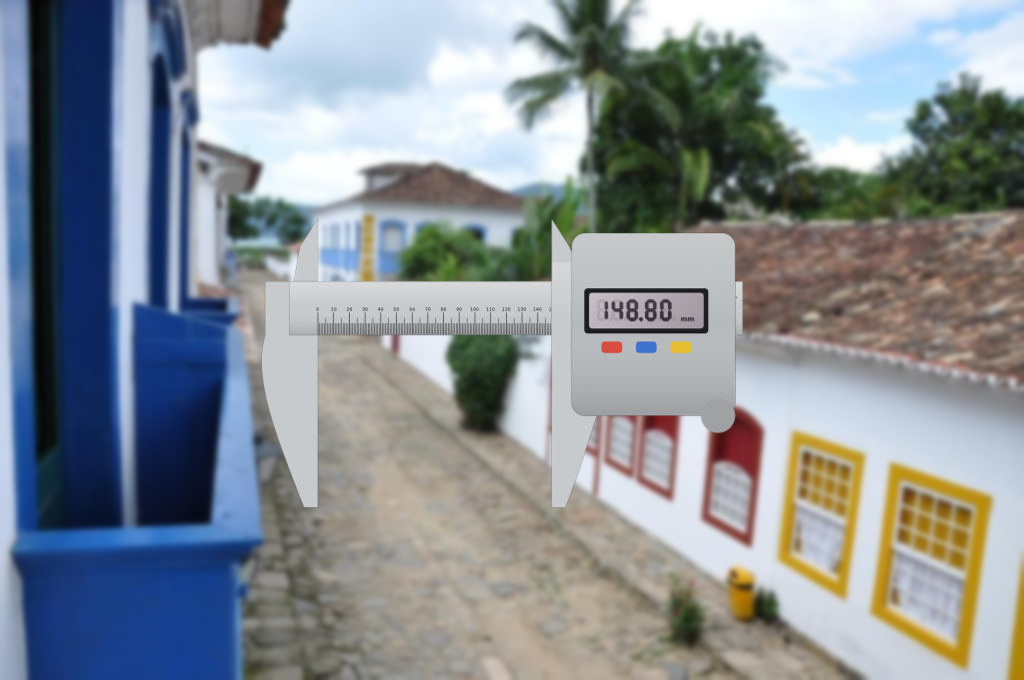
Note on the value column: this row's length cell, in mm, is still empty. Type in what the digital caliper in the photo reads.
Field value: 148.80 mm
